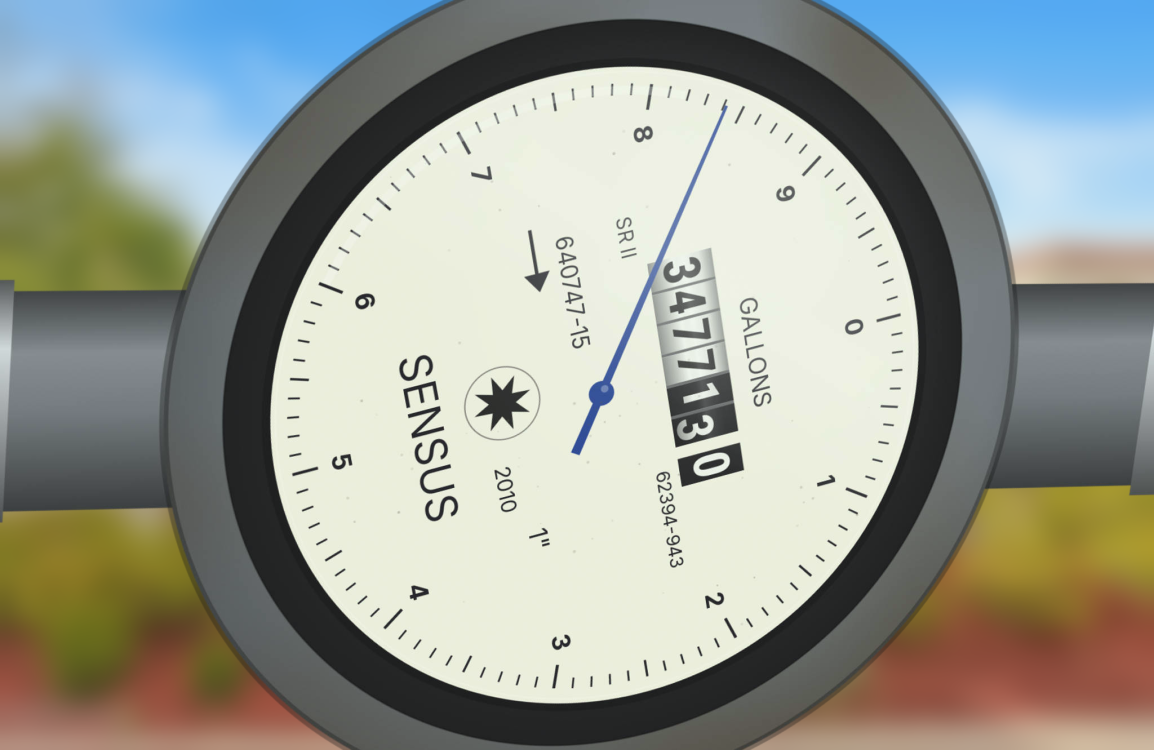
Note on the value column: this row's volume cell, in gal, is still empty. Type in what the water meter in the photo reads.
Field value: 3477128.4 gal
